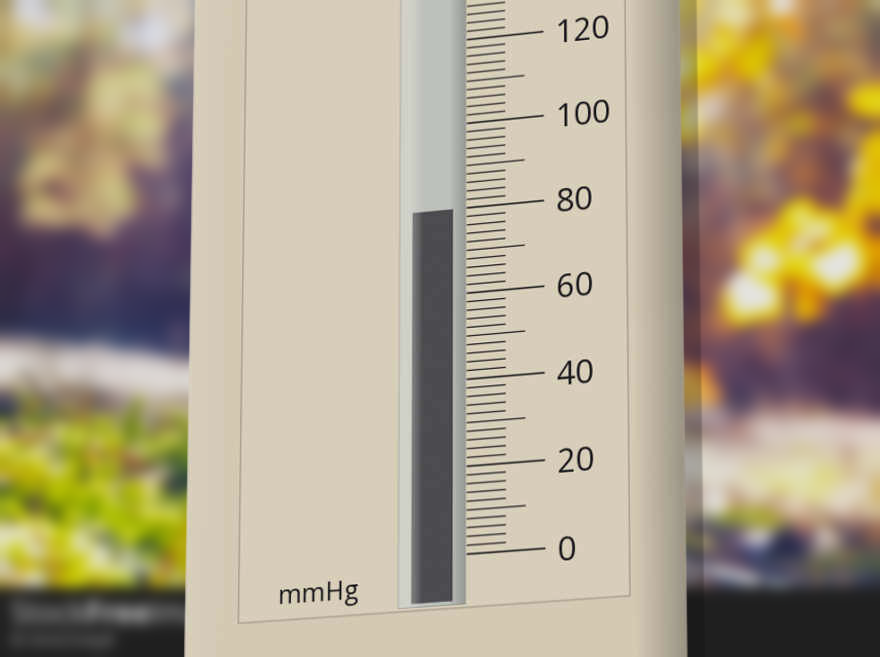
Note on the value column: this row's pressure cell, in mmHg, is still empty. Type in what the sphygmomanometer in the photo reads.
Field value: 80 mmHg
